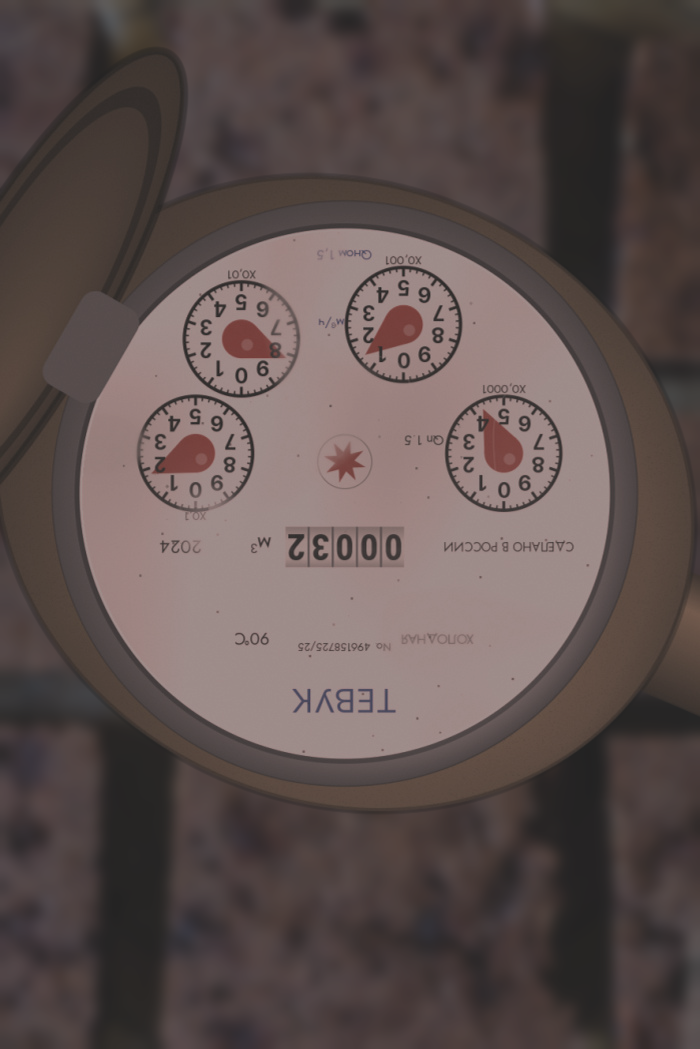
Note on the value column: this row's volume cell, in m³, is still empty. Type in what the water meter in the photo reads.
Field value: 32.1814 m³
